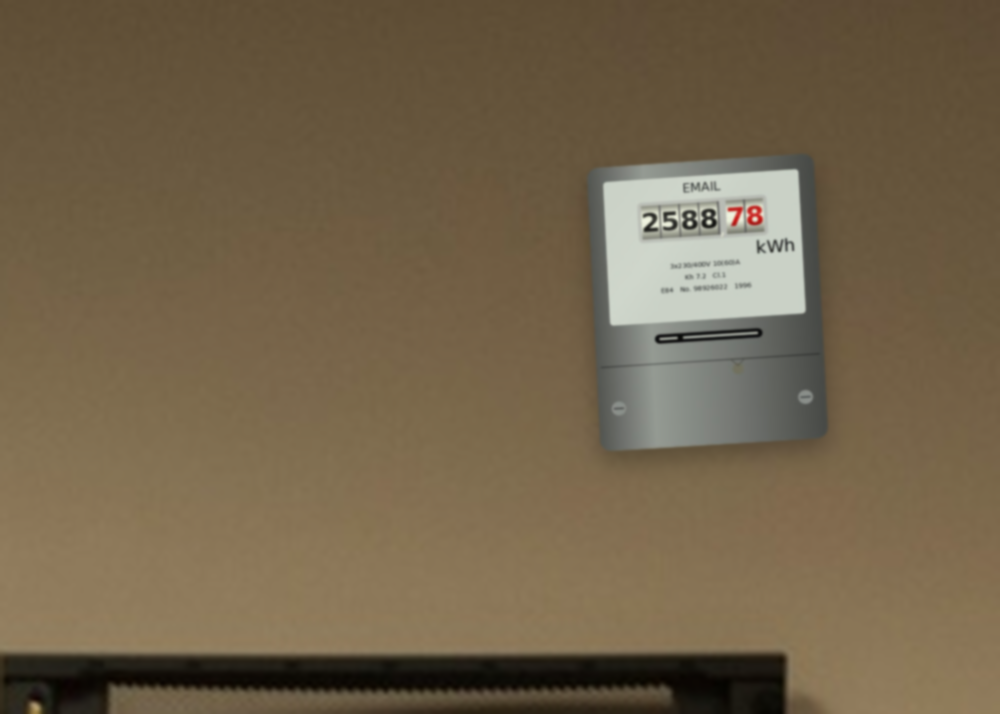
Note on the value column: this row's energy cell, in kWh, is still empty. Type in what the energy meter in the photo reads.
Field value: 2588.78 kWh
